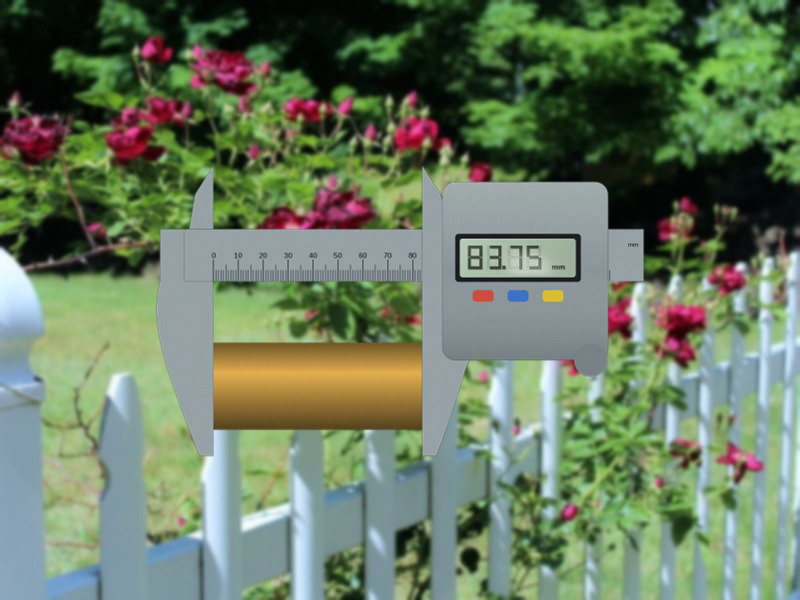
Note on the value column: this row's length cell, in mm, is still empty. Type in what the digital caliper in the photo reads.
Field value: 83.75 mm
